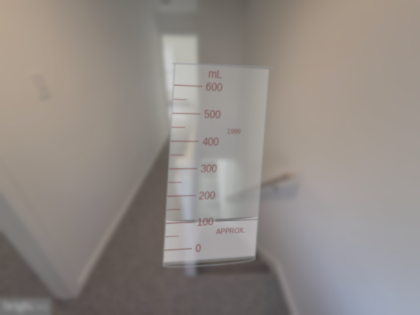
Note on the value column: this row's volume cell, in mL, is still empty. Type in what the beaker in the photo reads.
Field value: 100 mL
